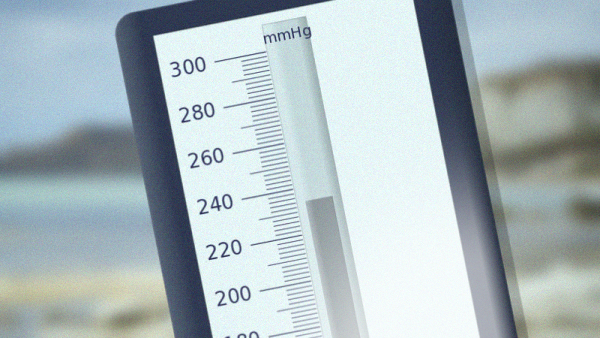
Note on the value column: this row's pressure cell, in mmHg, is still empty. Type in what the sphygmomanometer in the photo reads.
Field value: 234 mmHg
